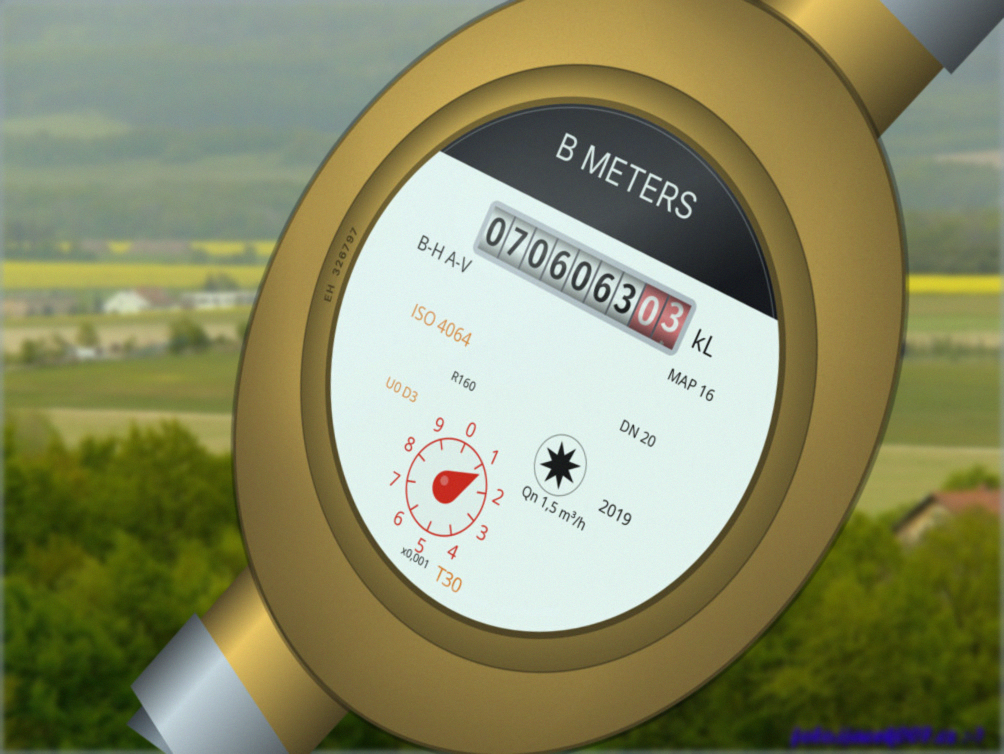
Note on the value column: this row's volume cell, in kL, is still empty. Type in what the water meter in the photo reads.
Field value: 706063.031 kL
